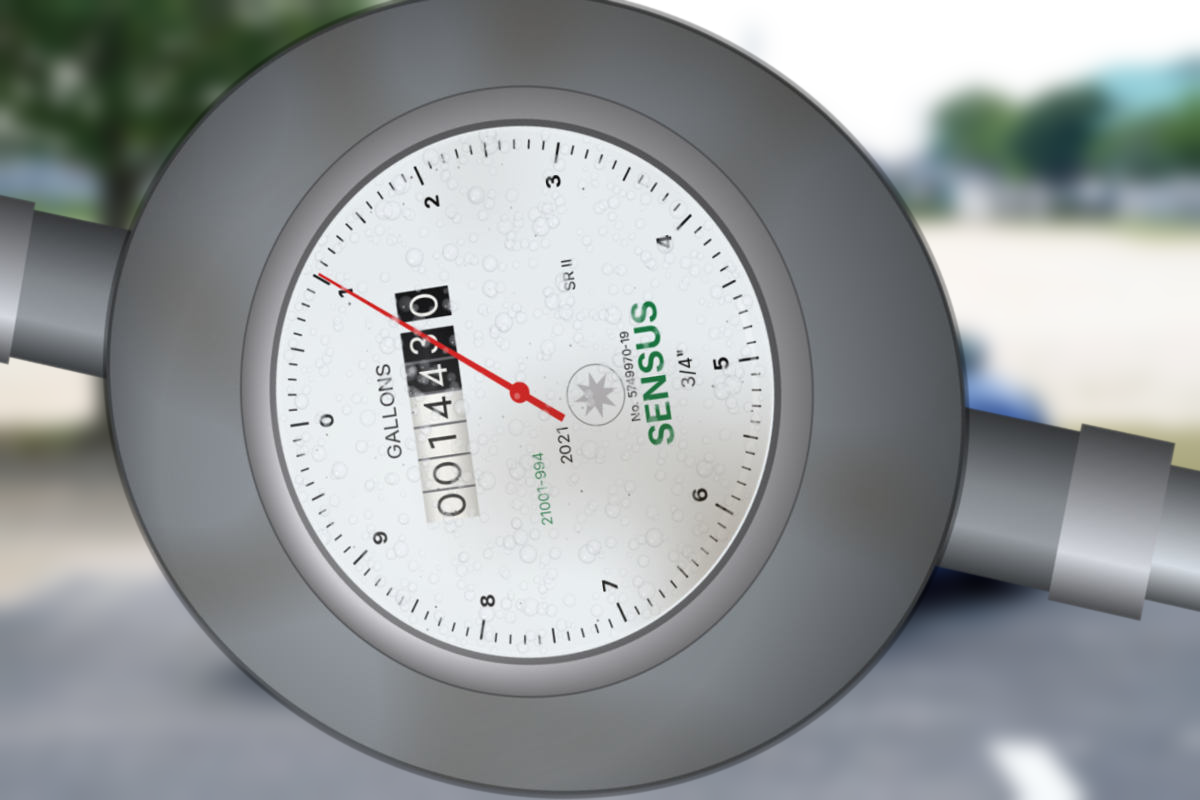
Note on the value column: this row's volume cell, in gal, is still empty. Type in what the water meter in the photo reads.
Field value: 14431.0 gal
